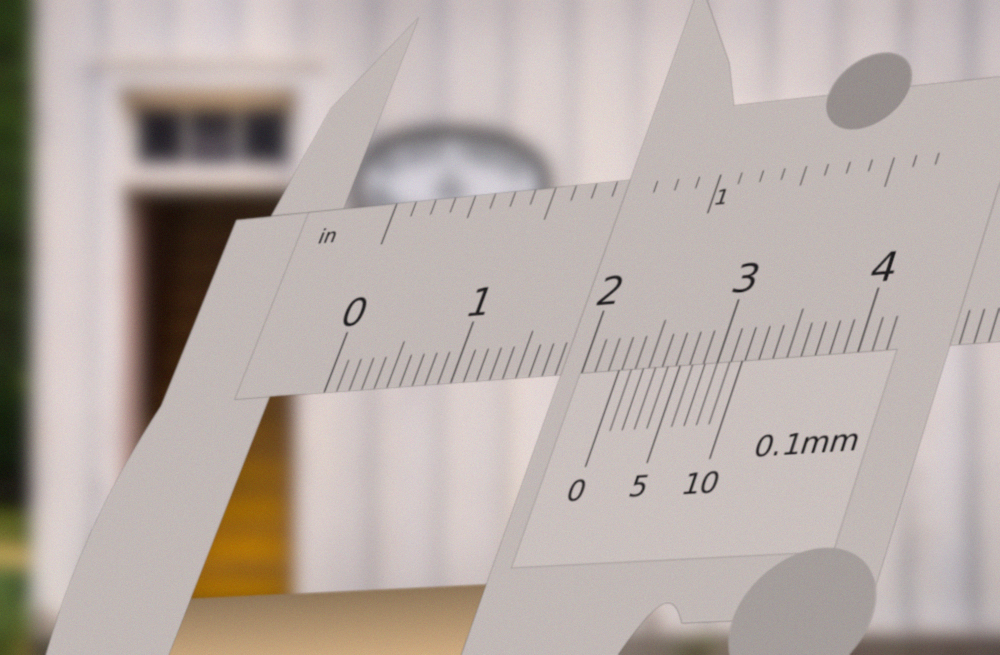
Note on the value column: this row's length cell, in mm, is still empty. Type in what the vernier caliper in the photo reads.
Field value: 22.8 mm
